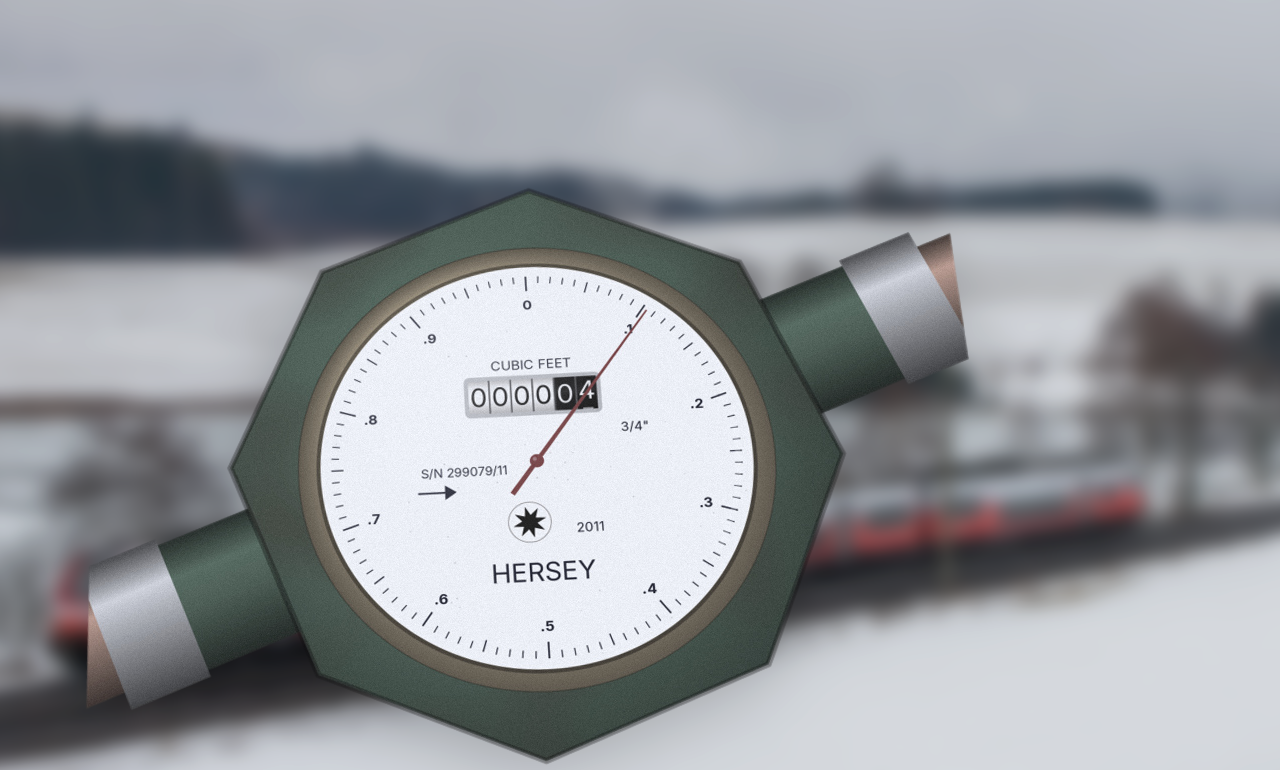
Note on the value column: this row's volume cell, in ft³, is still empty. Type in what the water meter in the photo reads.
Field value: 4.10 ft³
